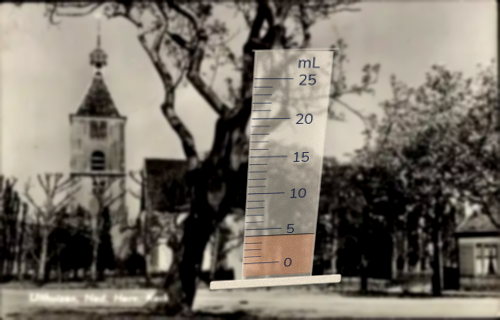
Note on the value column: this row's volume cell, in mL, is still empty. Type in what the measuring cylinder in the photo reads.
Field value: 4 mL
